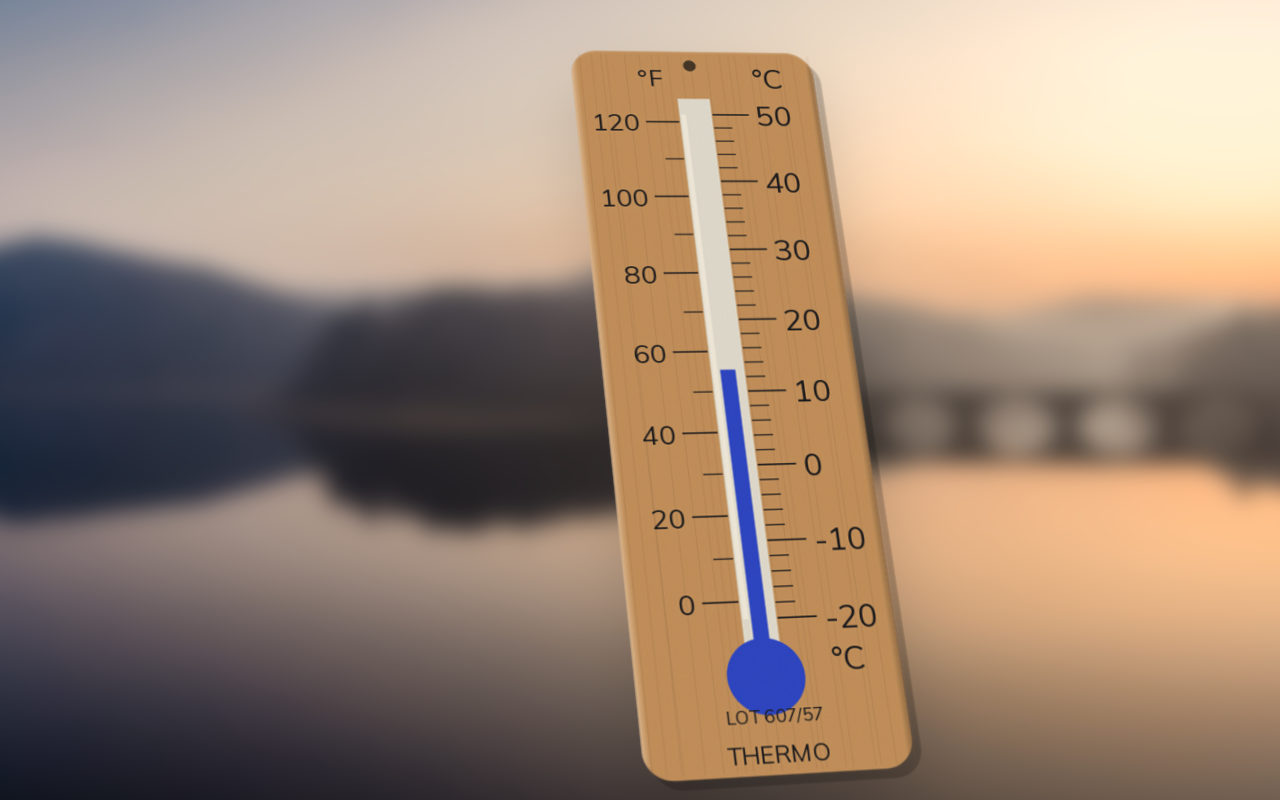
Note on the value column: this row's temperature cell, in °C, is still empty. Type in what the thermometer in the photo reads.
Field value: 13 °C
